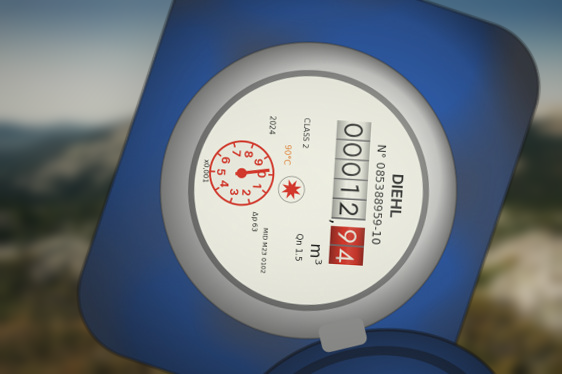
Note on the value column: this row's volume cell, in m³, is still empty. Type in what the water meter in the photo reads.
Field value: 12.939 m³
